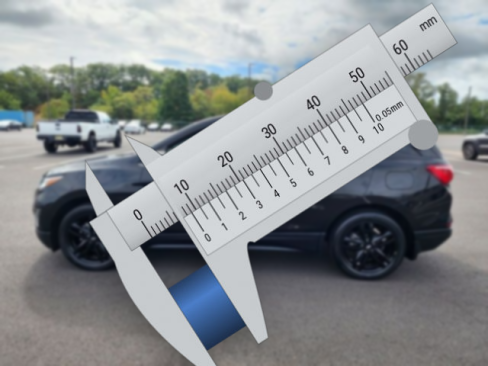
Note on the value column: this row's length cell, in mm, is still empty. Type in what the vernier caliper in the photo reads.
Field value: 9.0 mm
